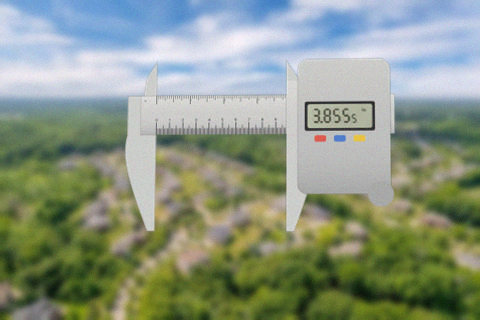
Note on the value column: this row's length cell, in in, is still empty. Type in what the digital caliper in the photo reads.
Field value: 3.8555 in
